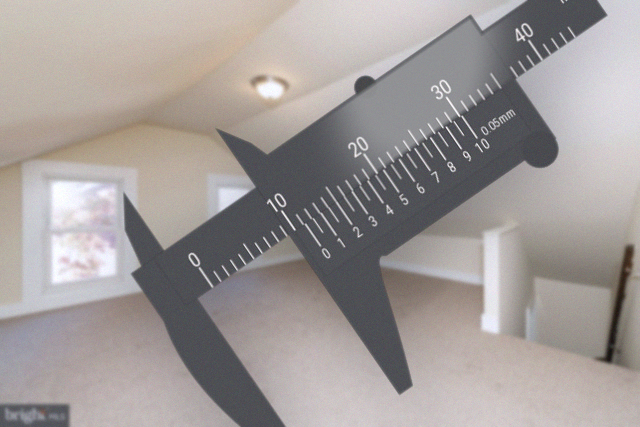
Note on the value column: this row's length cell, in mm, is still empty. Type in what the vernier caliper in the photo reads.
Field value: 11.2 mm
